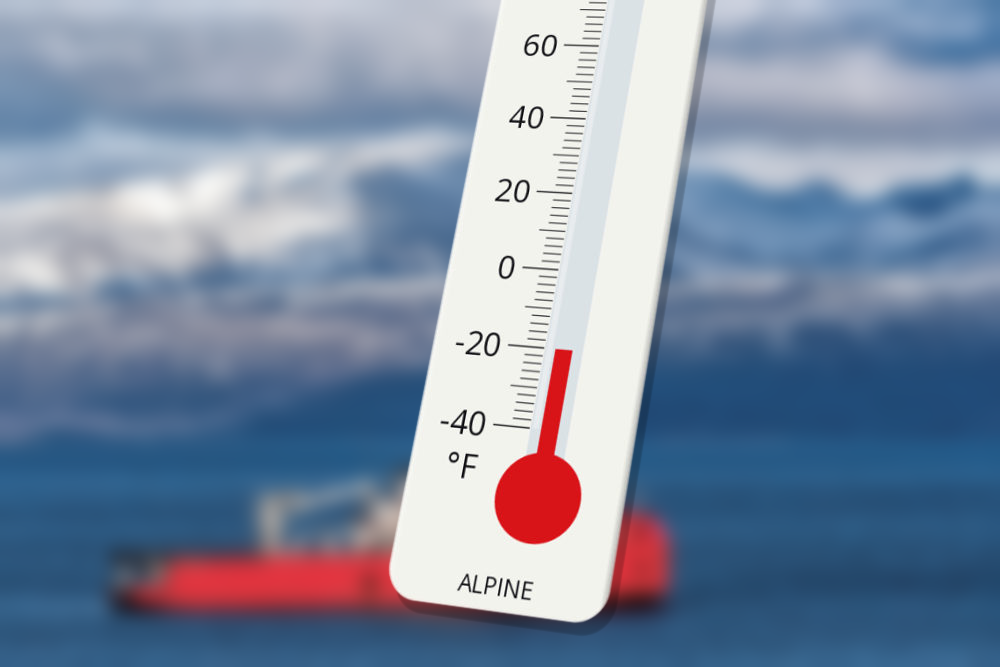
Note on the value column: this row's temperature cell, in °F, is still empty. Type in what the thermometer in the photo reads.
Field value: -20 °F
